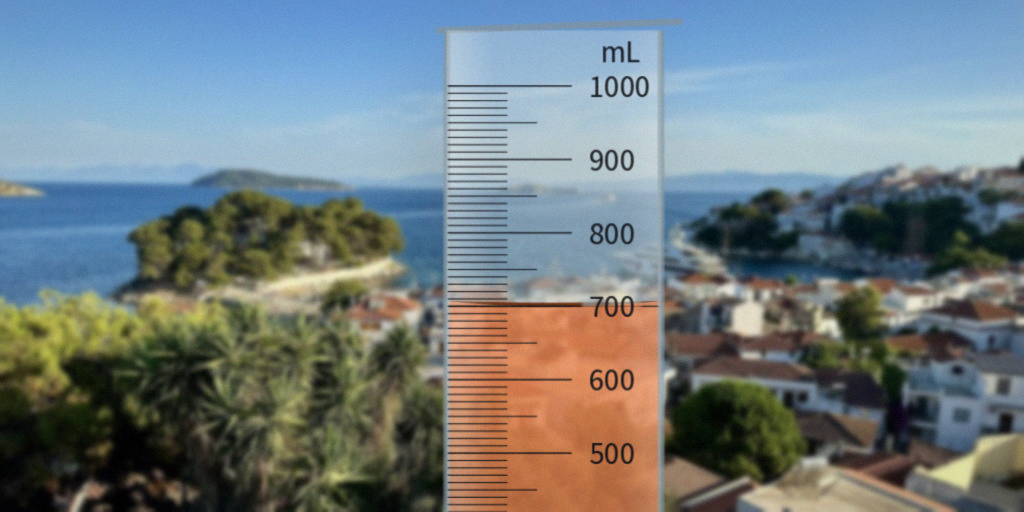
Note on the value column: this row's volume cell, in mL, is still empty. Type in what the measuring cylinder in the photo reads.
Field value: 700 mL
